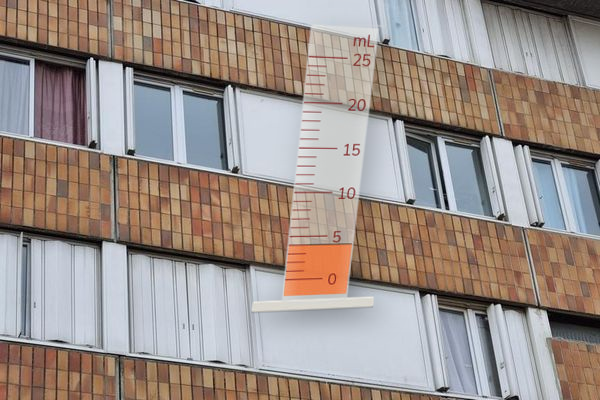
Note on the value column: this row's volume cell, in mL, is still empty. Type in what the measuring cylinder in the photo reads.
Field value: 4 mL
